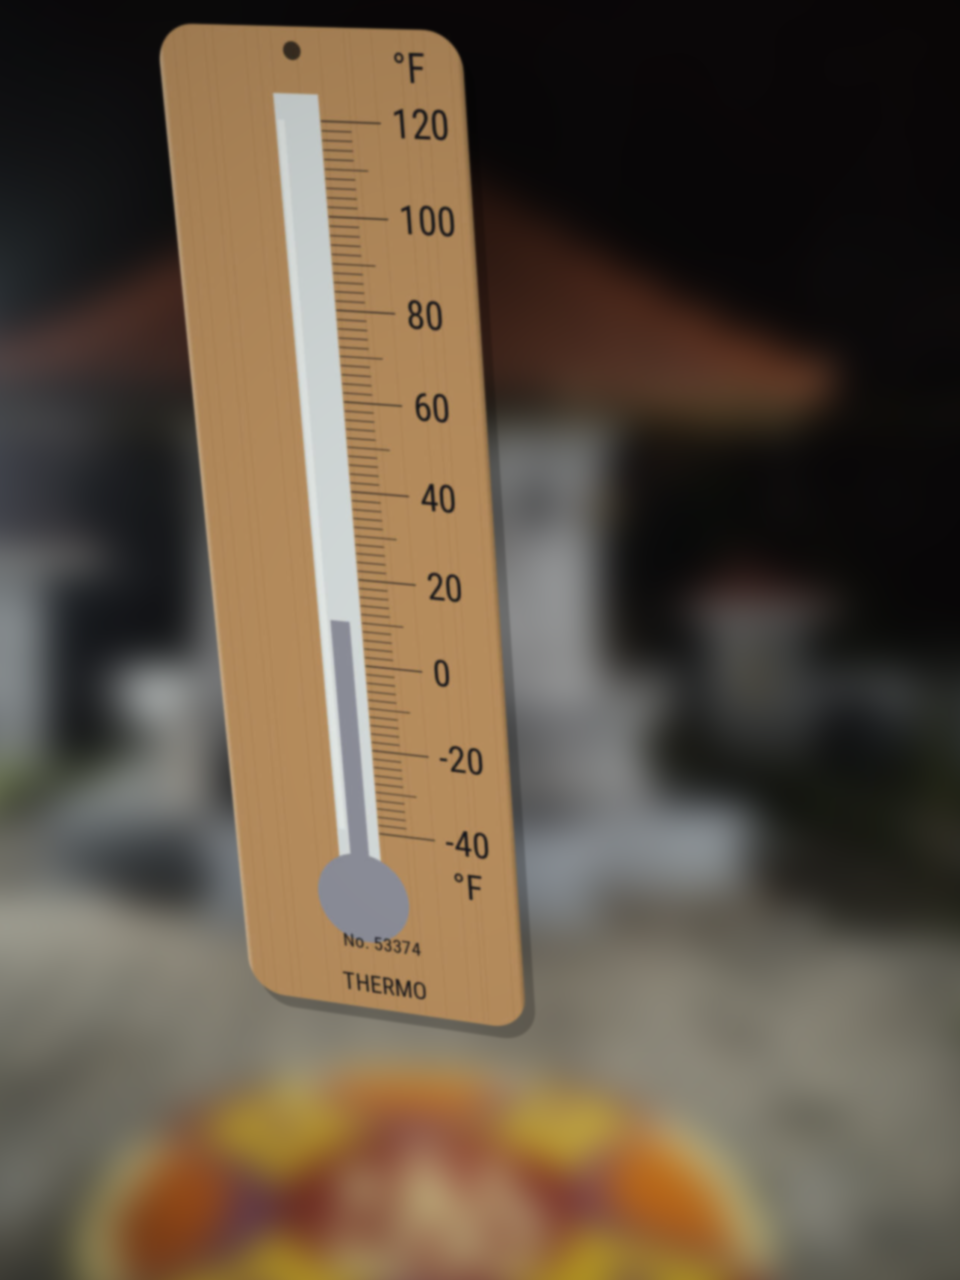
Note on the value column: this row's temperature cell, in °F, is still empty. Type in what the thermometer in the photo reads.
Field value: 10 °F
